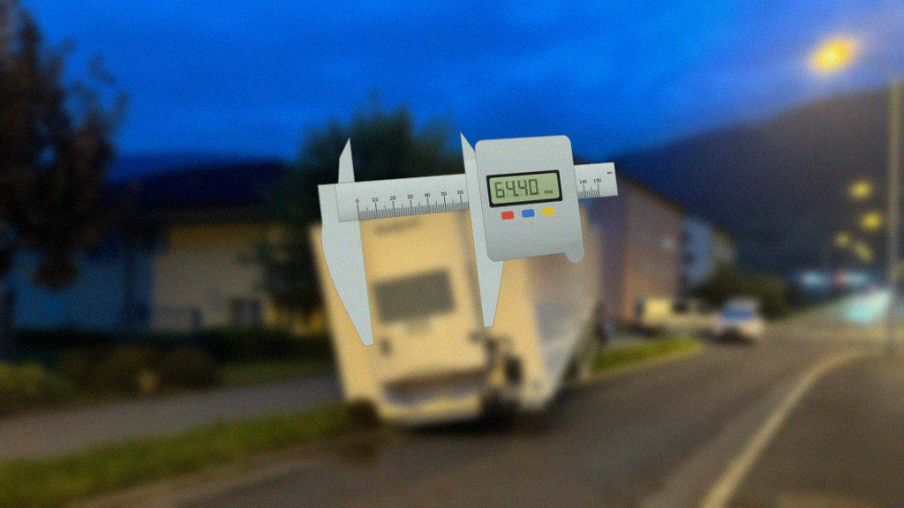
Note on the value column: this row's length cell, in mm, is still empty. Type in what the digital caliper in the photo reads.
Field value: 64.40 mm
